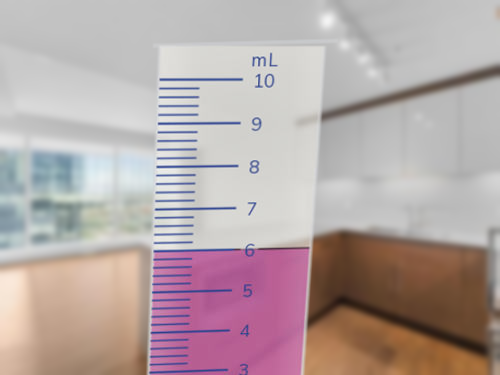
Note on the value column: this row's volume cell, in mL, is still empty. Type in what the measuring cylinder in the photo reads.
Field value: 6 mL
